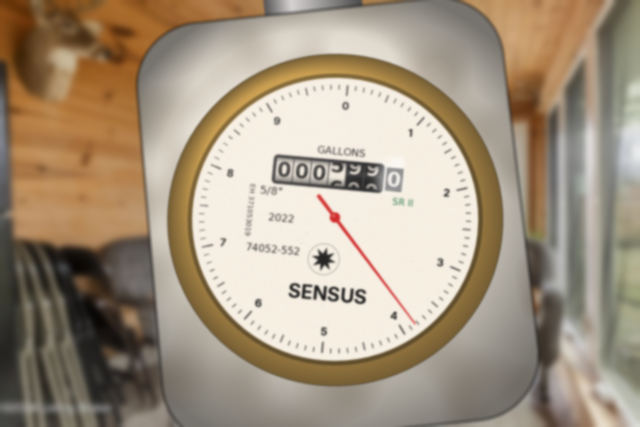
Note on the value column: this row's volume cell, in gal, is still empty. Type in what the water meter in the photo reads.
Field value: 5993.8 gal
